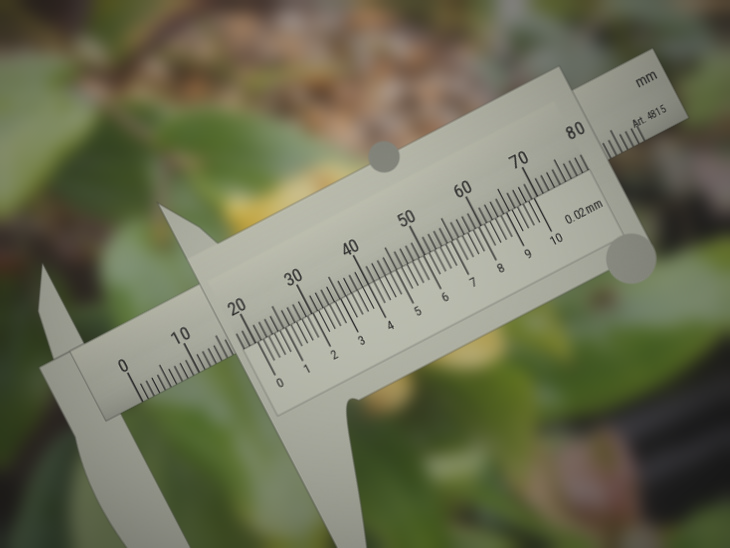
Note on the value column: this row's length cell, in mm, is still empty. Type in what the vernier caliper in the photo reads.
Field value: 20.4 mm
